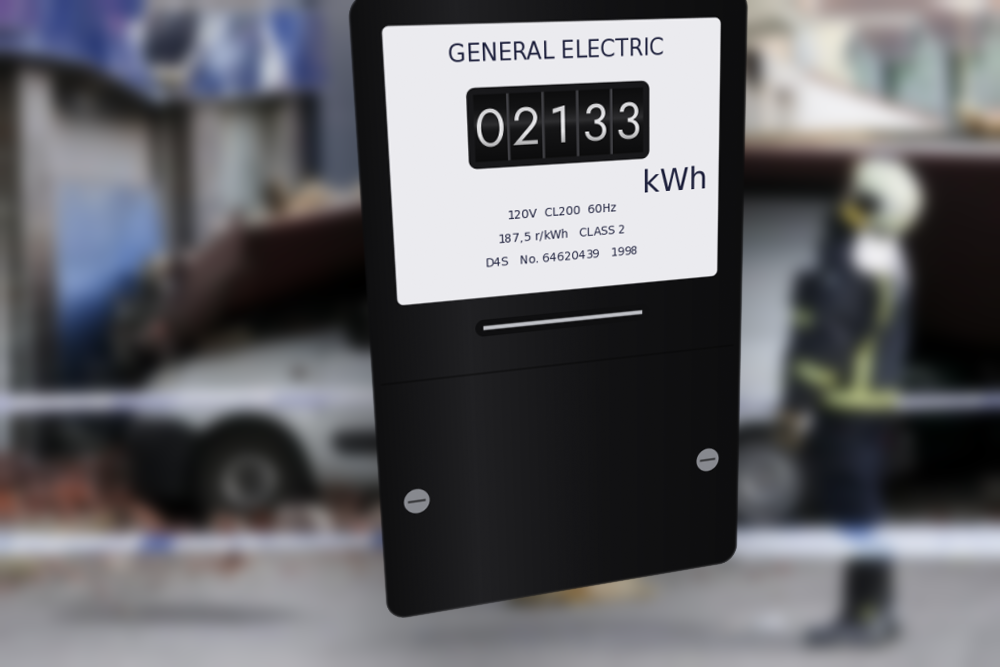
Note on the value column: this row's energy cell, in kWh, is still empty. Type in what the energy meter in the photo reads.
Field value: 2133 kWh
